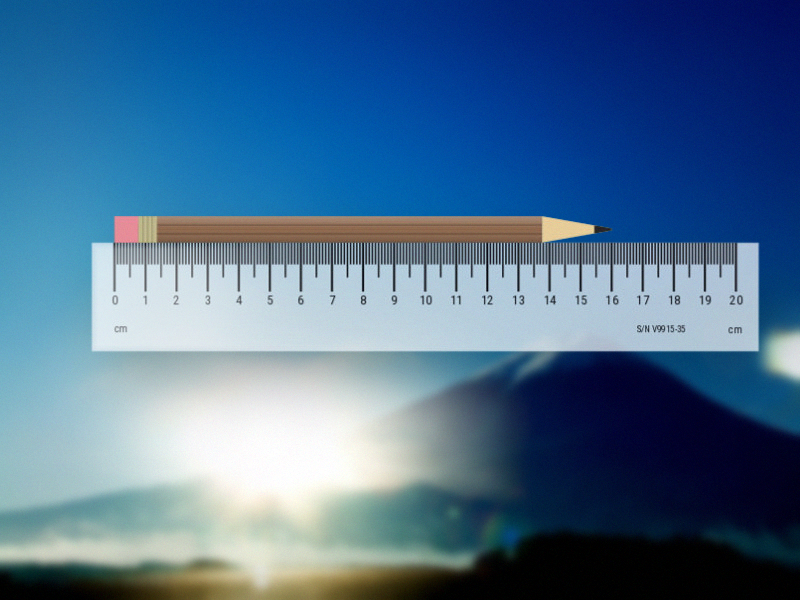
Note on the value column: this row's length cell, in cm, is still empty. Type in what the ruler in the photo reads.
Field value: 16 cm
